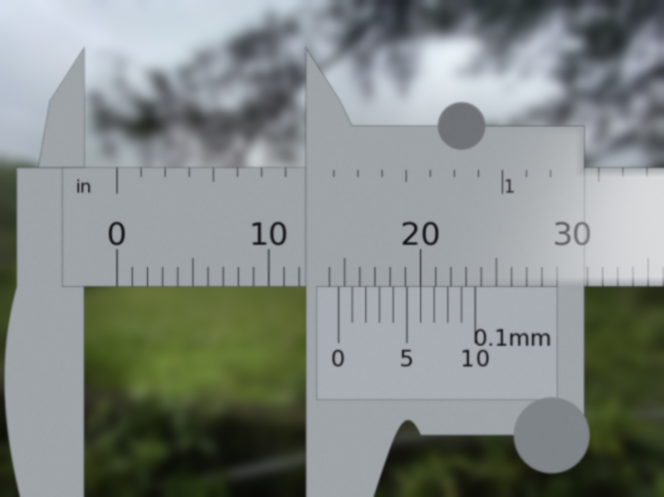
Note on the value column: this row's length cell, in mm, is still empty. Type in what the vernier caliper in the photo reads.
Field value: 14.6 mm
